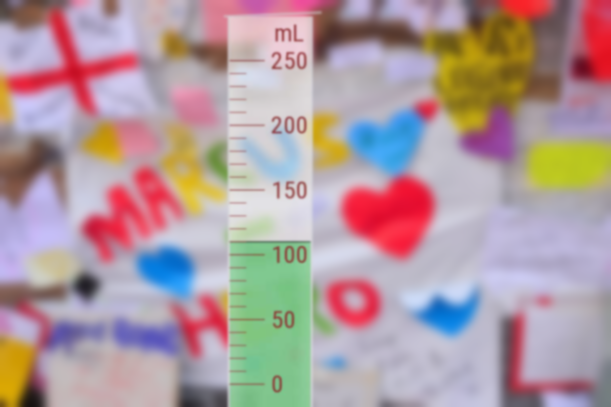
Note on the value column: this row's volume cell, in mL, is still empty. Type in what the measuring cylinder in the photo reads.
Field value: 110 mL
